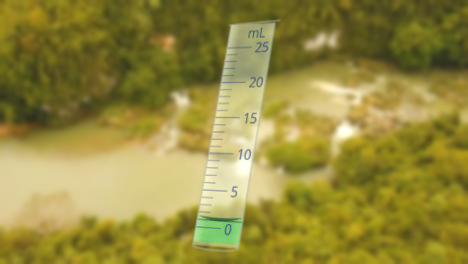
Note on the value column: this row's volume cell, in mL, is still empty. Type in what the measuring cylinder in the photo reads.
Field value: 1 mL
